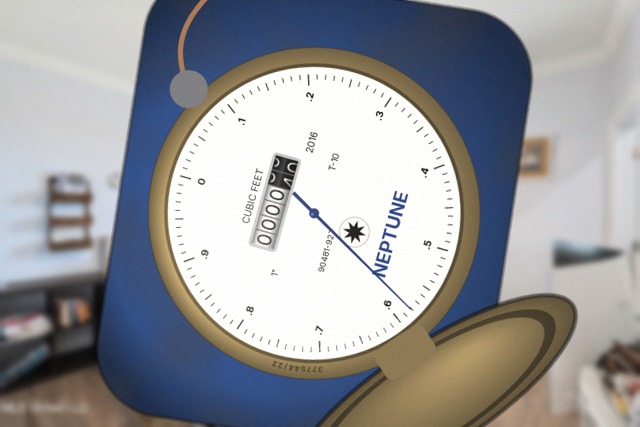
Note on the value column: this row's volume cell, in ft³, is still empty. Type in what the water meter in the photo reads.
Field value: 39.58 ft³
